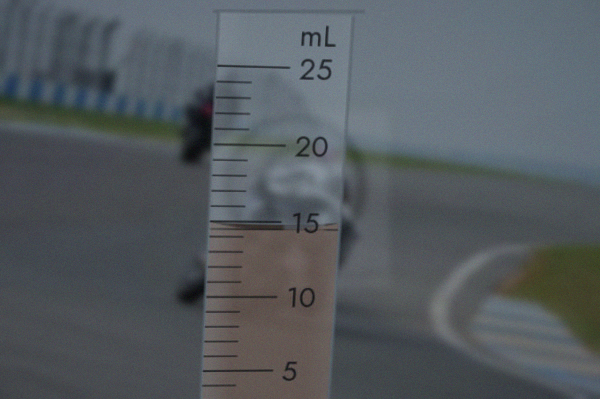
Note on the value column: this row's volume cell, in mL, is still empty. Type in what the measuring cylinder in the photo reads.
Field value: 14.5 mL
